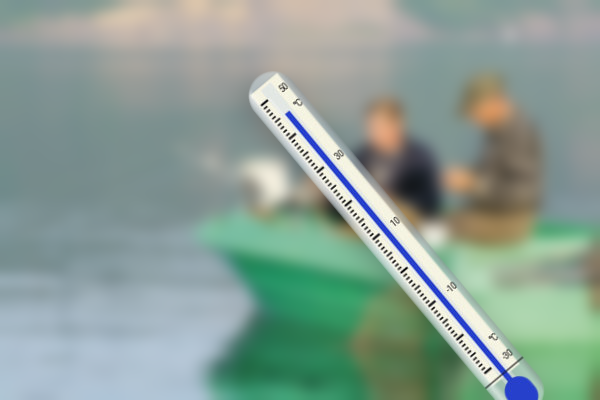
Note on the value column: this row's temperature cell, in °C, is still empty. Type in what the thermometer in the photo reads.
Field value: 45 °C
